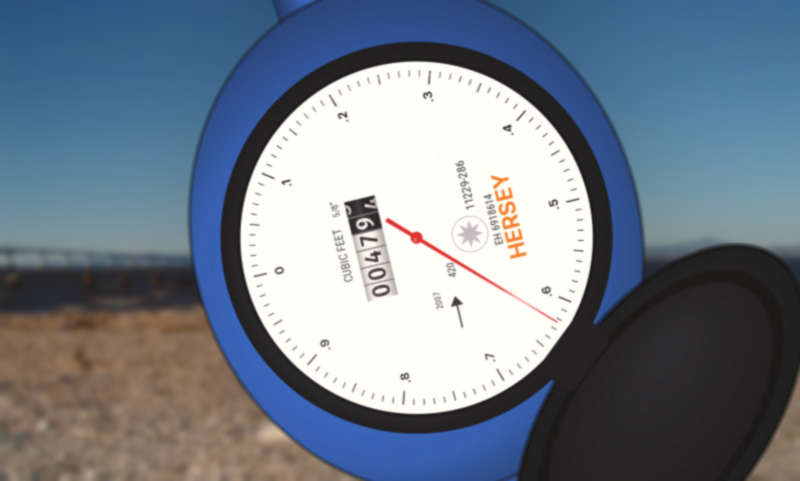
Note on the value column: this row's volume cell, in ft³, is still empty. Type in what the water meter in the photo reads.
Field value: 4793.62 ft³
